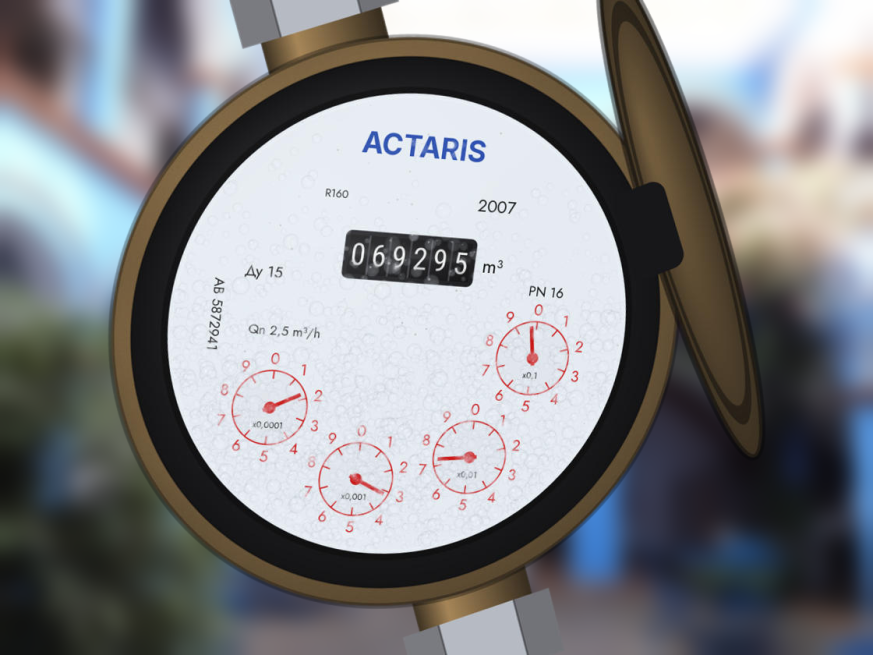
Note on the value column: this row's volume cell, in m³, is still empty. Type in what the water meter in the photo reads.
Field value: 69294.9731 m³
